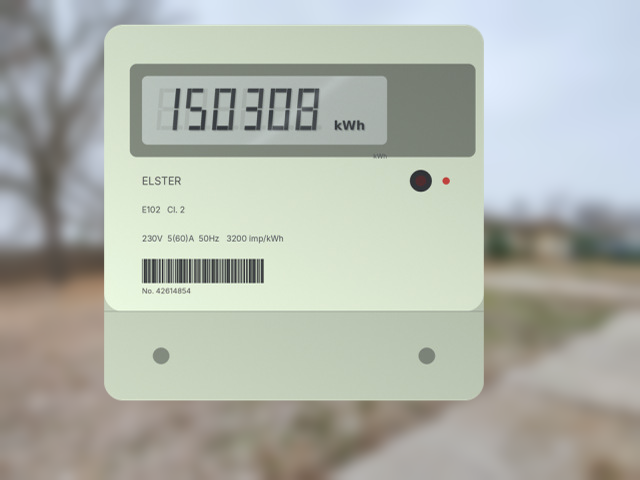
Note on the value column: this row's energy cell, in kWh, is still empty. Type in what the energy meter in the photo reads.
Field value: 150308 kWh
